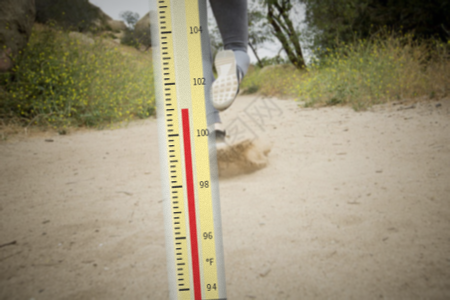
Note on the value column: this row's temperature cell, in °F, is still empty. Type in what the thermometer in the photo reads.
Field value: 101 °F
